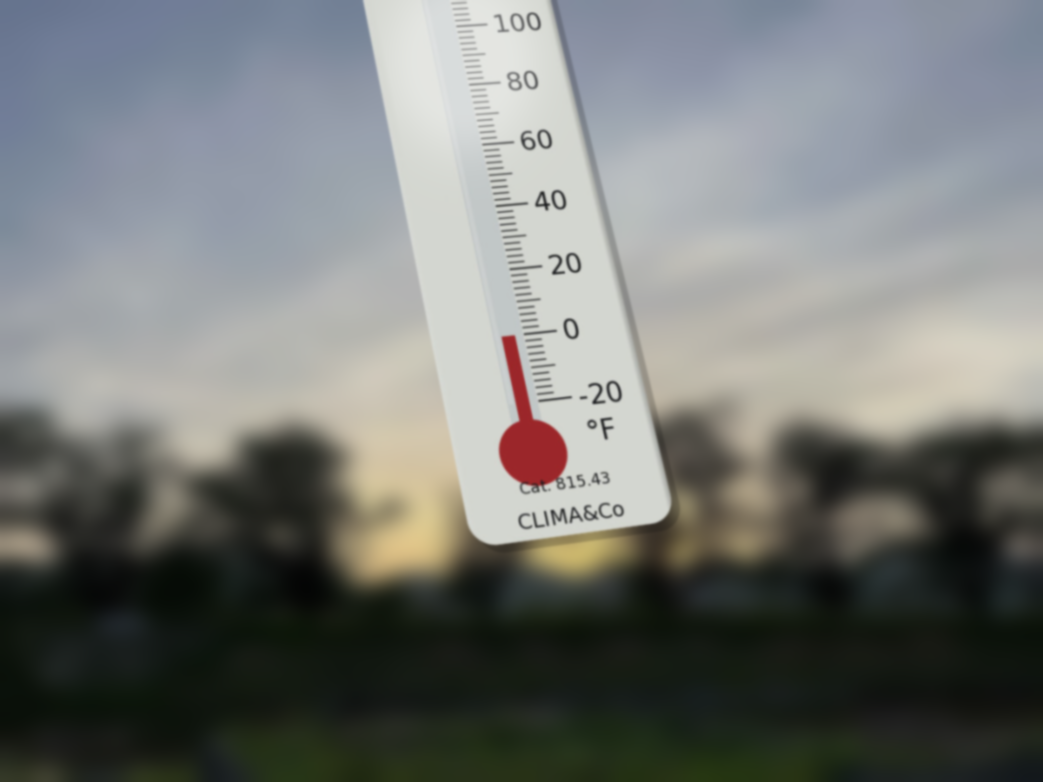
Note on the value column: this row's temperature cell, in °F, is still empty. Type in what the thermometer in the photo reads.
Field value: 0 °F
